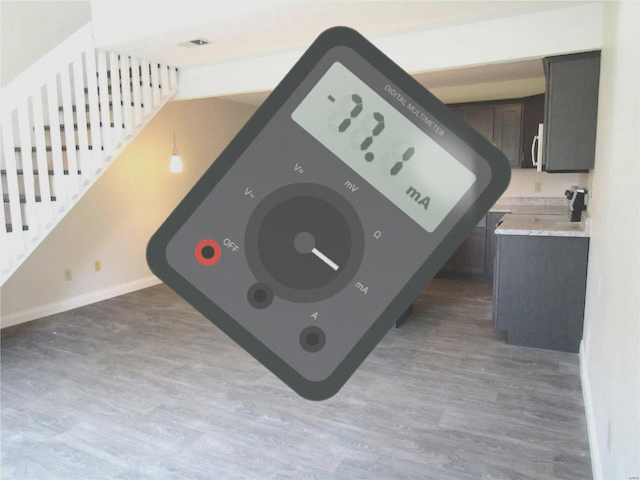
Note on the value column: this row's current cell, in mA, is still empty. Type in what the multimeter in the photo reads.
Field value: -77.1 mA
